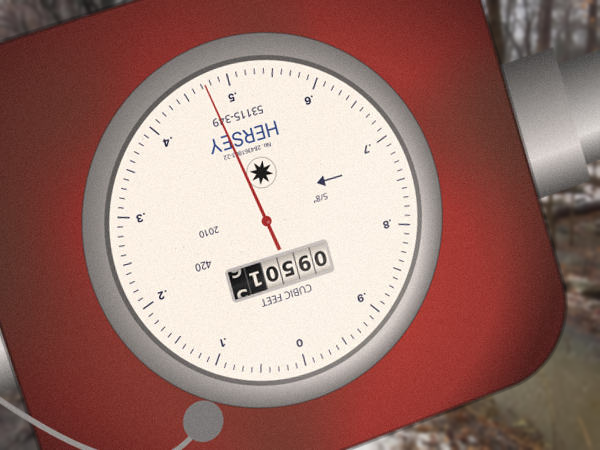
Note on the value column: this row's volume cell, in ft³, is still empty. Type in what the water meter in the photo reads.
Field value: 95015.47 ft³
